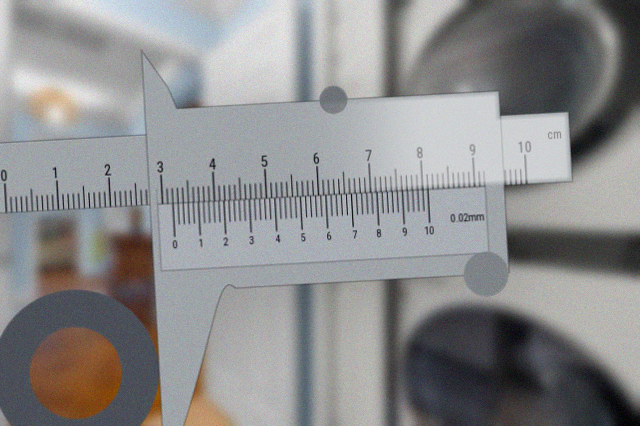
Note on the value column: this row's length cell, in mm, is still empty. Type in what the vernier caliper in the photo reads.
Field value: 32.0 mm
